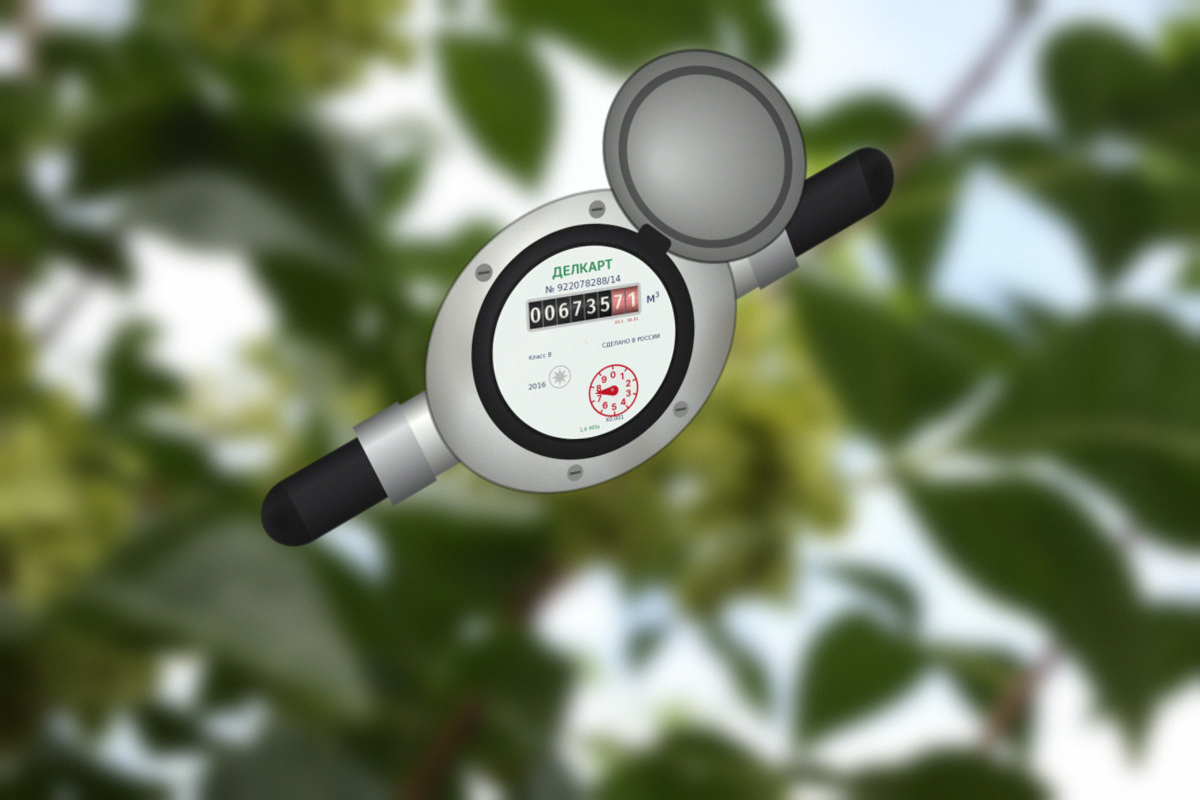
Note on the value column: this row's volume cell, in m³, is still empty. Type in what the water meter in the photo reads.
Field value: 6735.717 m³
